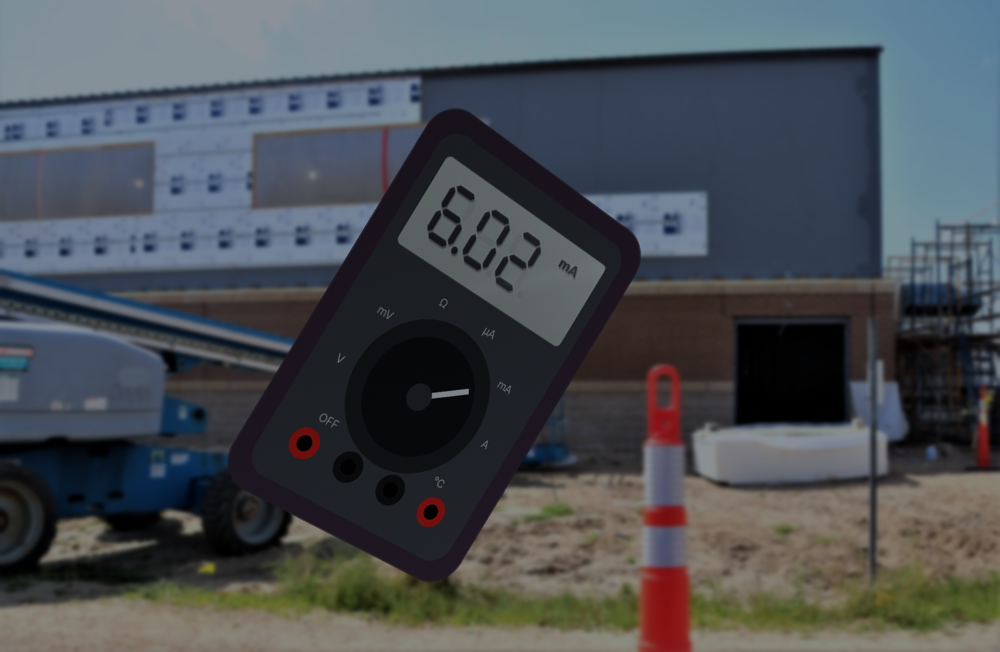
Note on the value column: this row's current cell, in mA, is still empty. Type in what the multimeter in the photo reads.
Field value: 6.02 mA
